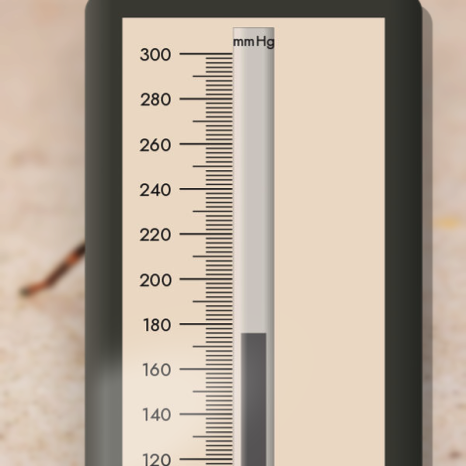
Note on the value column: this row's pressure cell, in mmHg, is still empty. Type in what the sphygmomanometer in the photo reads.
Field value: 176 mmHg
